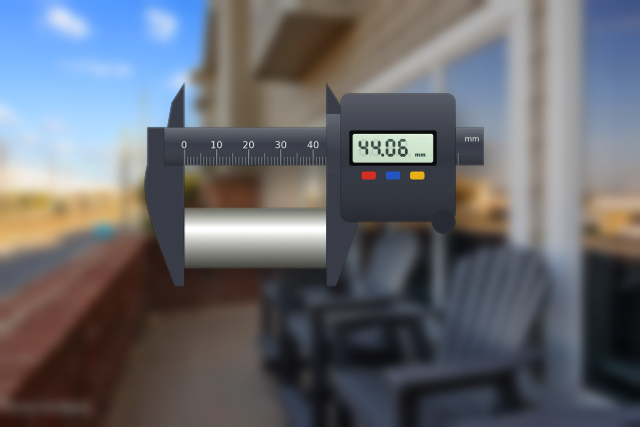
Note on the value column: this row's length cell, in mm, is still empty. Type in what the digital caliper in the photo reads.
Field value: 44.06 mm
